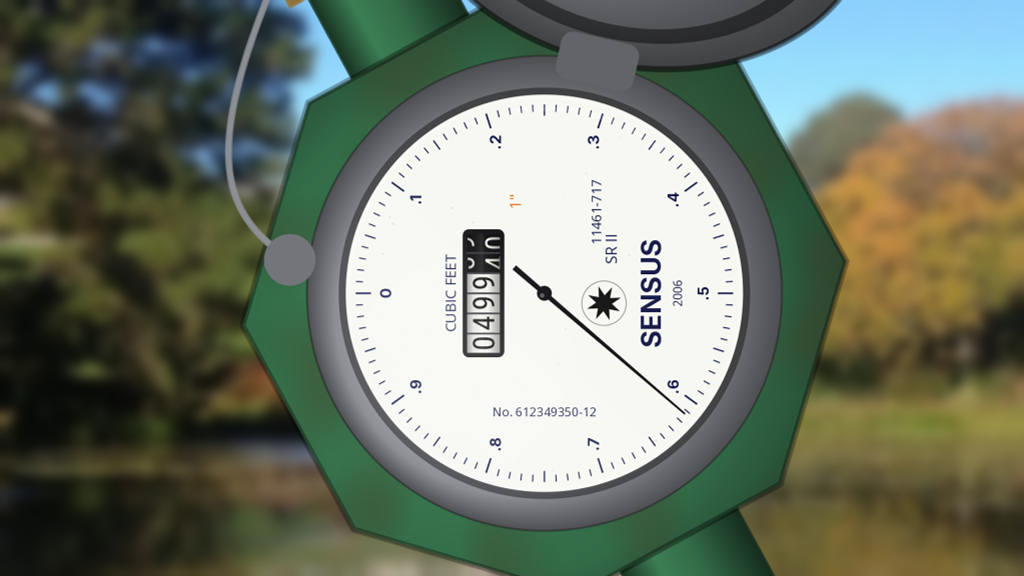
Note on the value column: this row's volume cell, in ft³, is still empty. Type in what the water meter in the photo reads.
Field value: 49939.61 ft³
